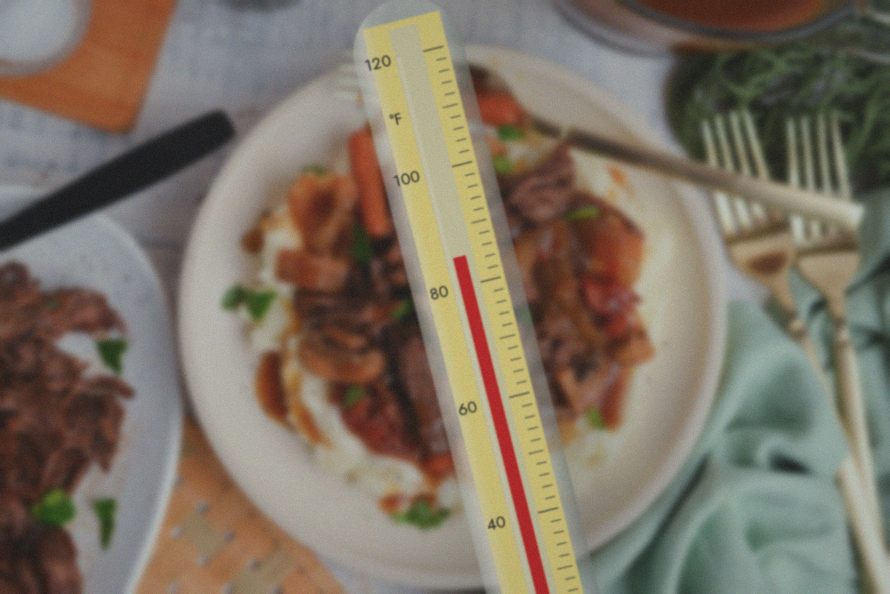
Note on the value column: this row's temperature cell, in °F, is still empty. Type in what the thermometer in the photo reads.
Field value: 85 °F
